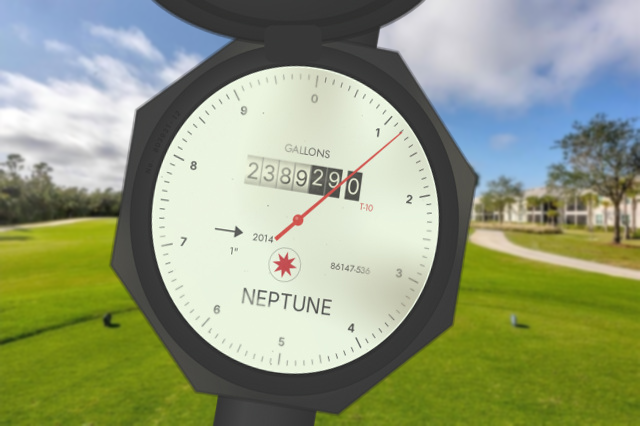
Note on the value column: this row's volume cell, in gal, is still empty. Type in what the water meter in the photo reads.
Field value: 2389291.2 gal
